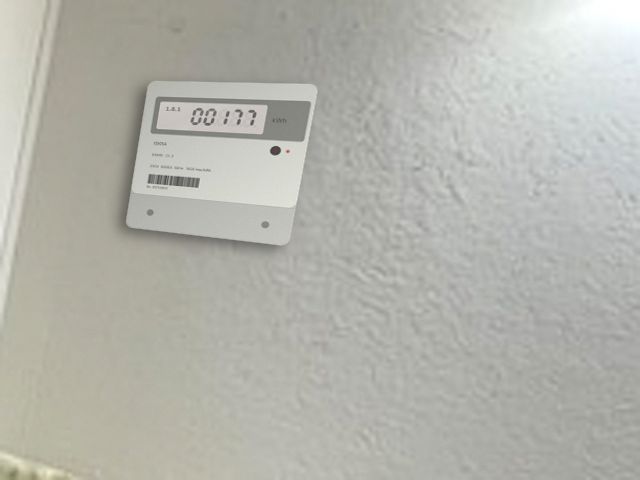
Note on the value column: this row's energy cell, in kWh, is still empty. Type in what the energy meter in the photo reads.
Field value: 177 kWh
